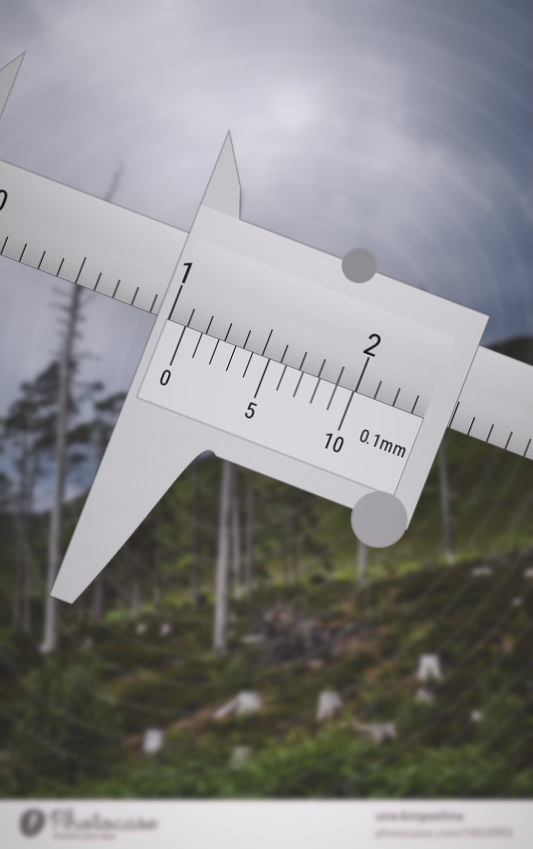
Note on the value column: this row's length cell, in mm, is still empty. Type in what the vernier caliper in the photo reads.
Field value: 10.9 mm
